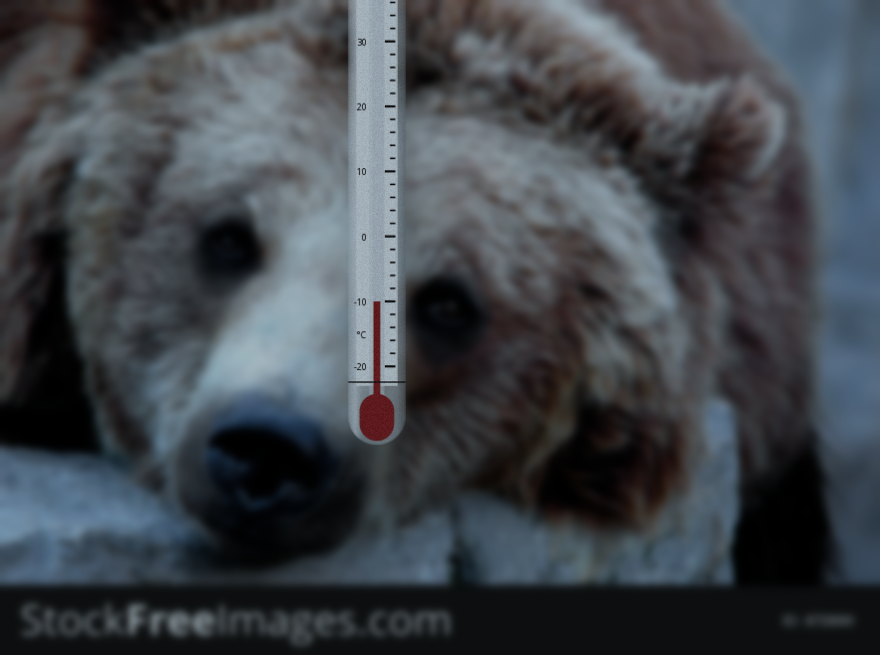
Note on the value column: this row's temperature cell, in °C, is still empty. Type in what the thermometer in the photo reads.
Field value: -10 °C
